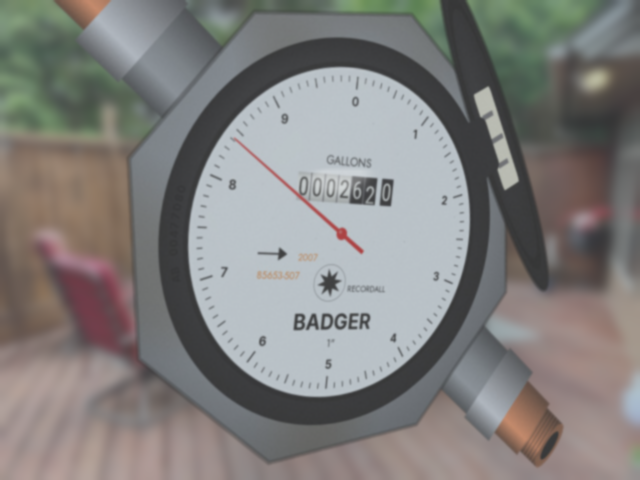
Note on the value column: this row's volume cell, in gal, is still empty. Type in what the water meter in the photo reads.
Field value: 2618.4 gal
